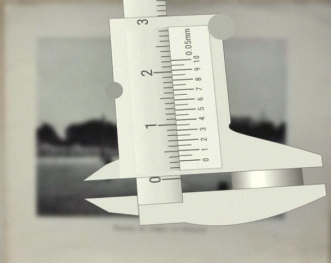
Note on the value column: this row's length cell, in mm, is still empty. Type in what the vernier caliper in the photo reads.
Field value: 3.2 mm
